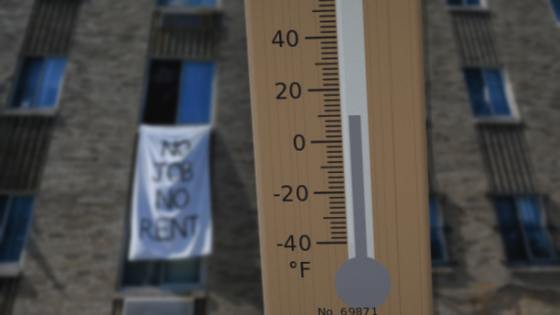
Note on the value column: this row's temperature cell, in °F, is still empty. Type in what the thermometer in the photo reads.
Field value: 10 °F
